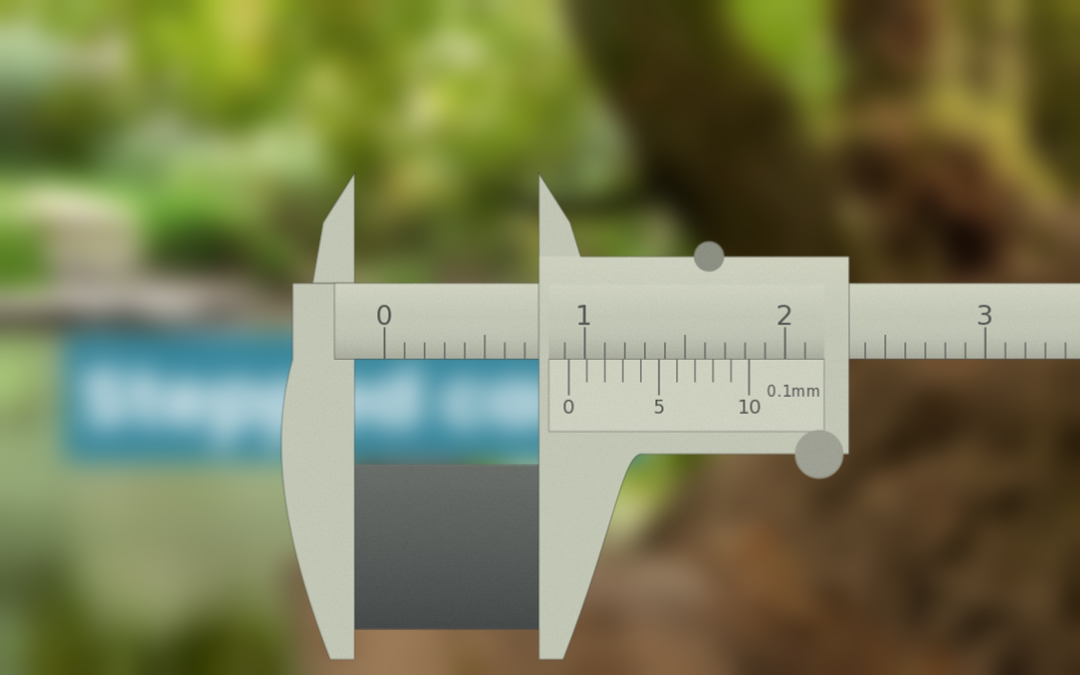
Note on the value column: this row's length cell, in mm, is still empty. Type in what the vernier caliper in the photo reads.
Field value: 9.2 mm
